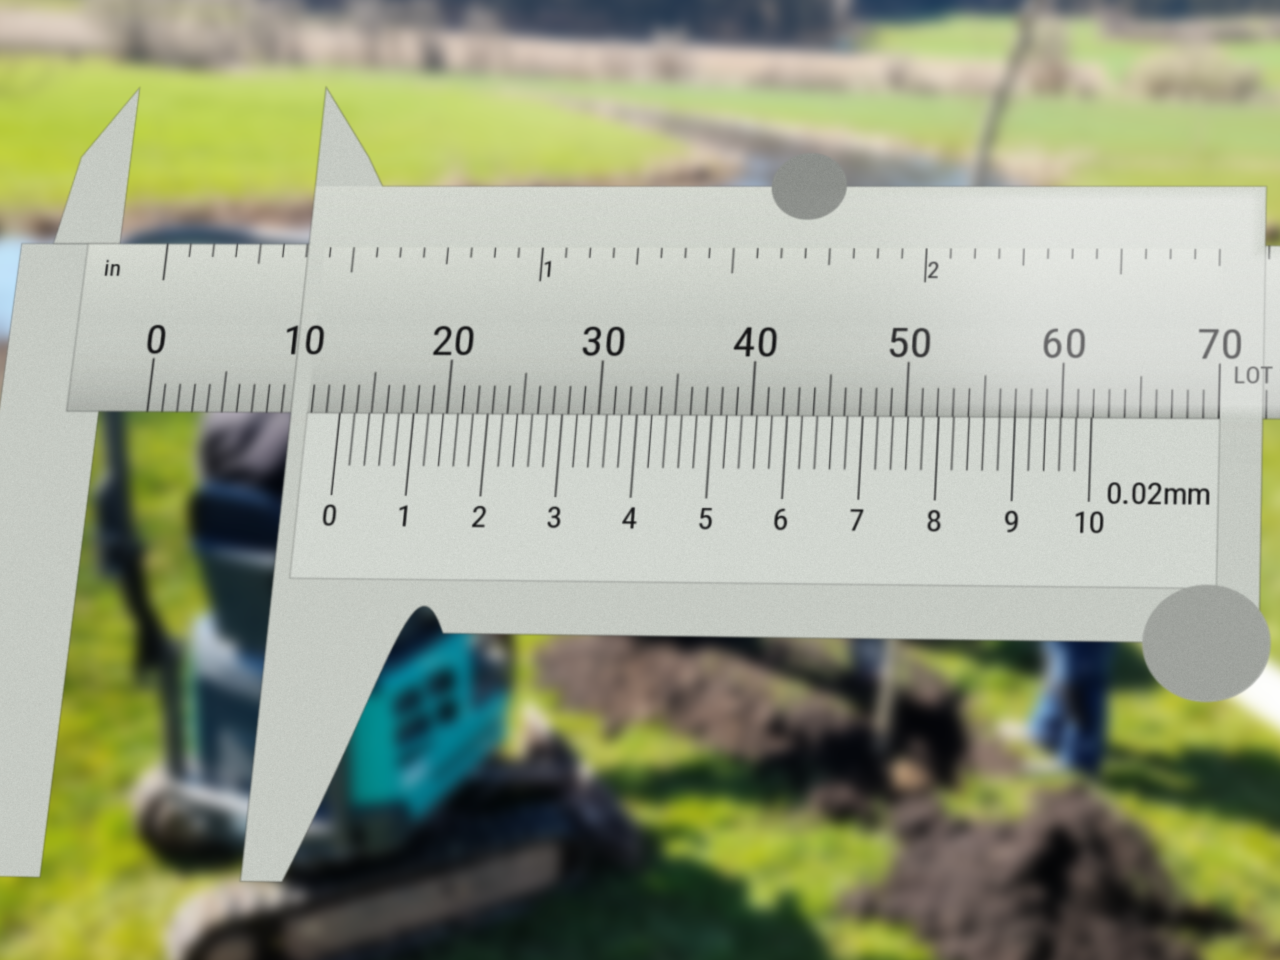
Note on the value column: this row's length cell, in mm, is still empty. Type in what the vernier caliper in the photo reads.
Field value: 12.9 mm
